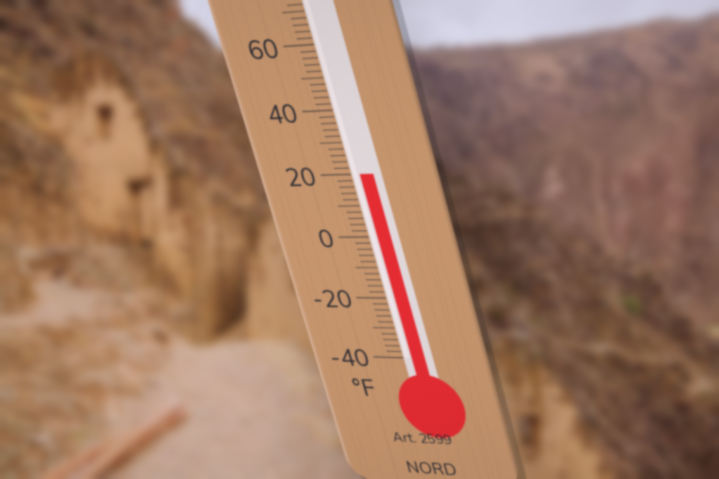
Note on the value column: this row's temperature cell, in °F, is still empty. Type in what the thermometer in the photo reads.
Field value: 20 °F
